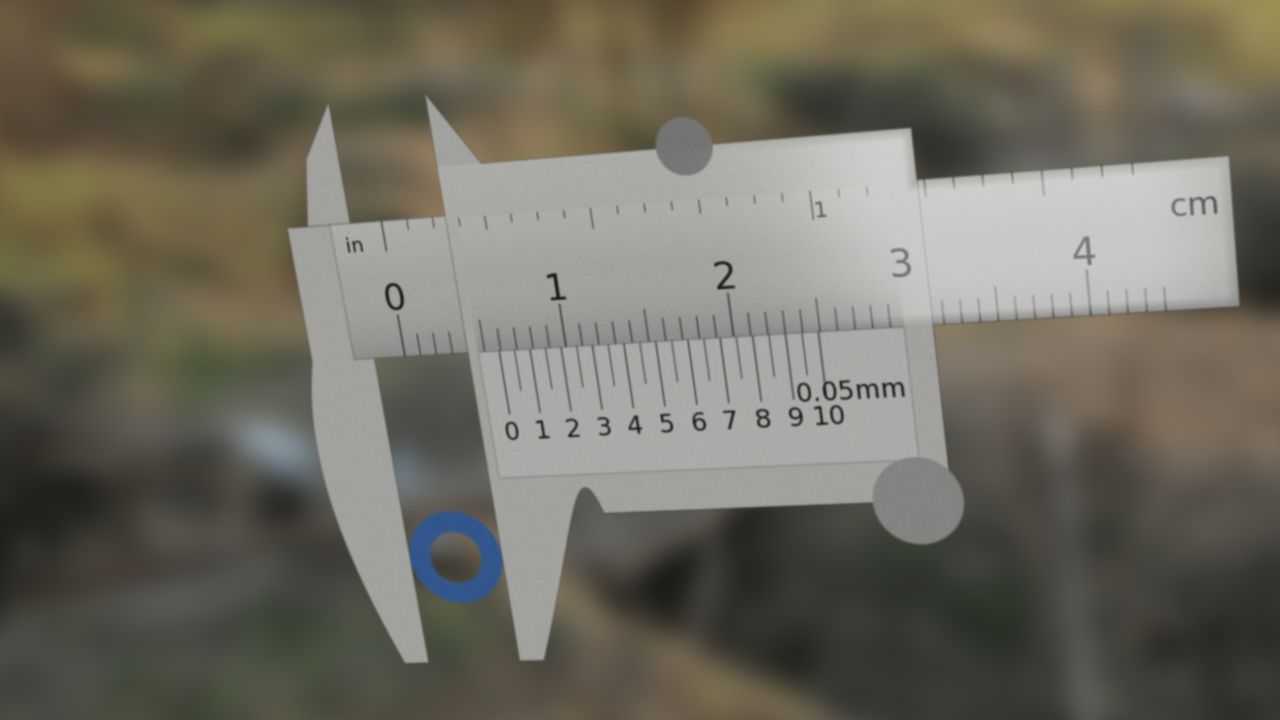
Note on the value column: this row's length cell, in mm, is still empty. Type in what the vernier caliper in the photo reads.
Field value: 5.9 mm
